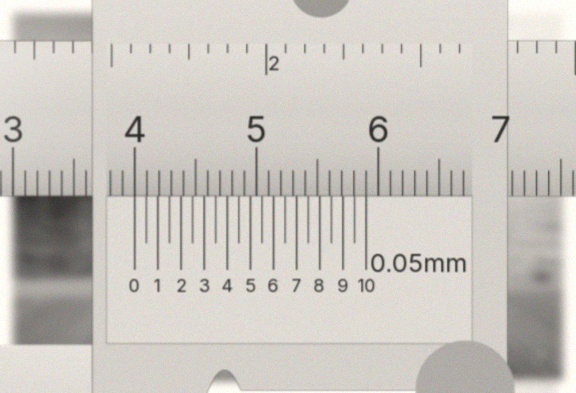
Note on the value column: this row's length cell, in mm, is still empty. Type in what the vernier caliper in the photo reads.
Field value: 40.0 mm
